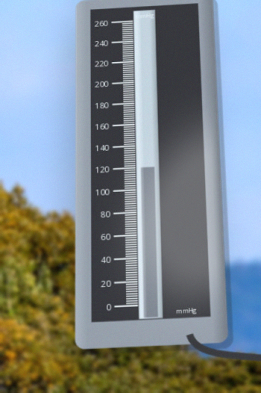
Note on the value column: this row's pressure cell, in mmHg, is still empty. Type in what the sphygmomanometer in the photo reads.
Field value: 120 mmHg
